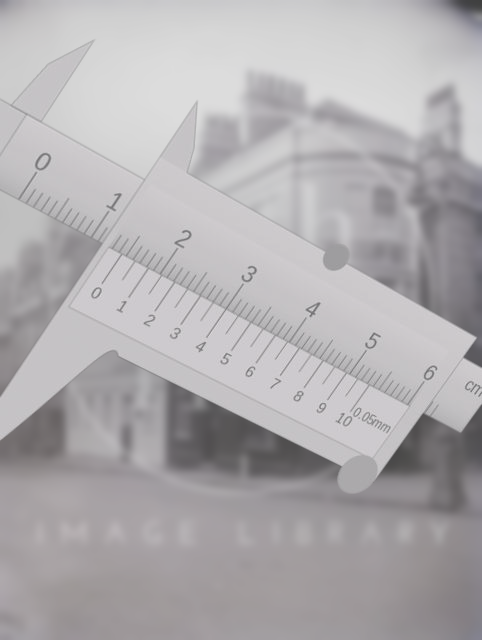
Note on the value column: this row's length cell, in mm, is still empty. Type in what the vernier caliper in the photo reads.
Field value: 14.4 mm
